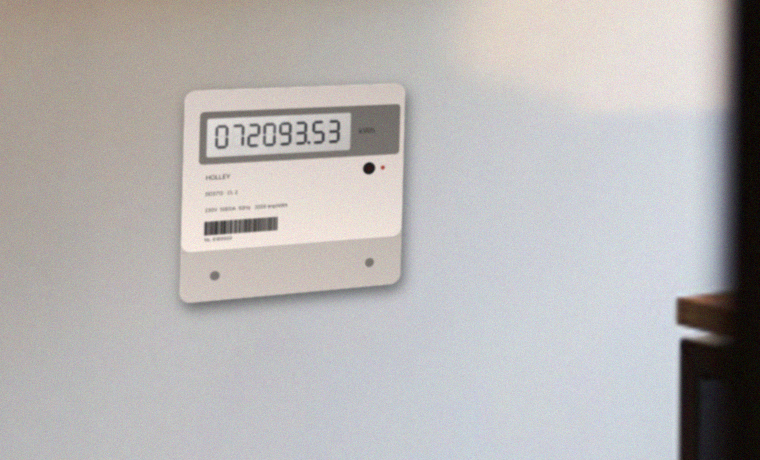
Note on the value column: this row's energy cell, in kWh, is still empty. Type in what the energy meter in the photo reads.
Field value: 72093.53 kWh
